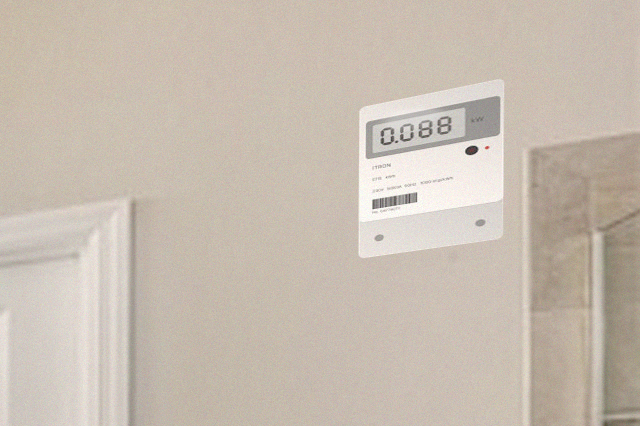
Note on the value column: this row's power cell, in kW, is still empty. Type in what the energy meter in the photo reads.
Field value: 0.088 kW
